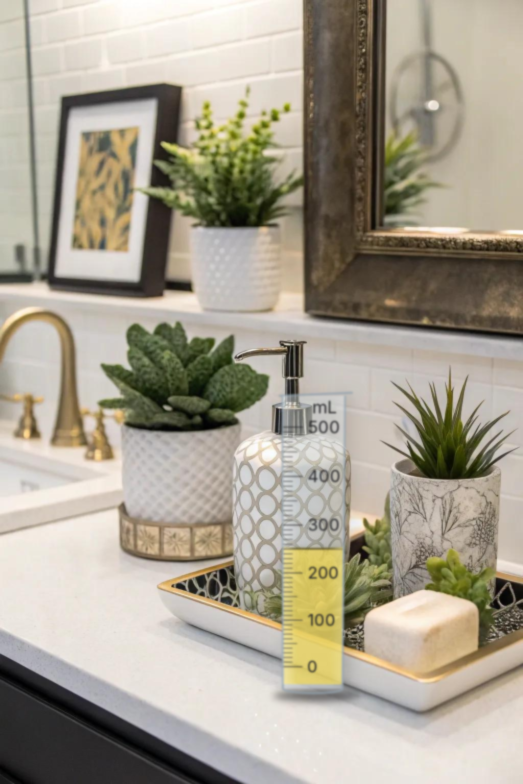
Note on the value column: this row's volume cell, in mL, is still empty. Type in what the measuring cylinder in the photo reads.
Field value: 250 mL
